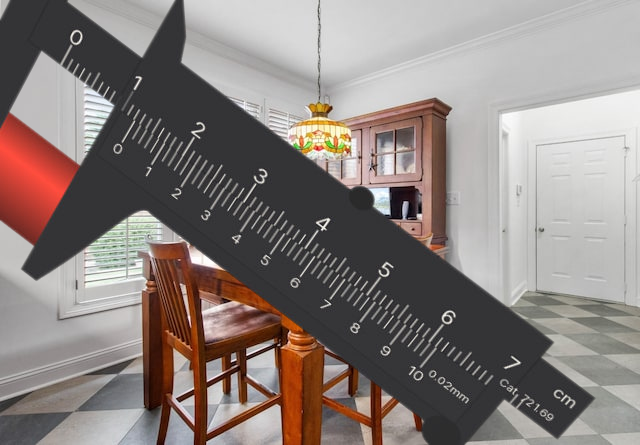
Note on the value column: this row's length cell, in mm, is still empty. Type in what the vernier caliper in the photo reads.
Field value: 12.2 mm
